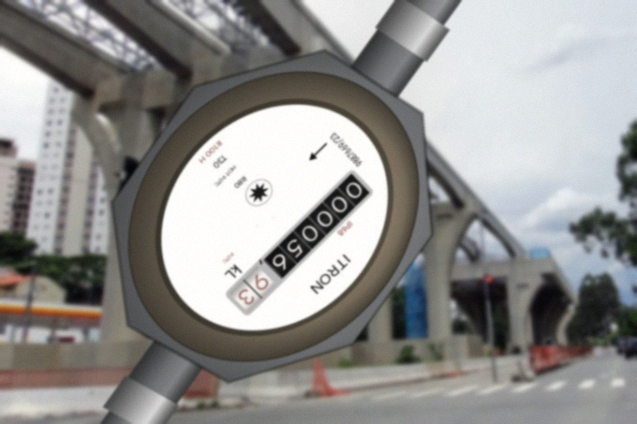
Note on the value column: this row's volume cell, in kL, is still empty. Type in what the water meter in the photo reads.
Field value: 56.93 kL
